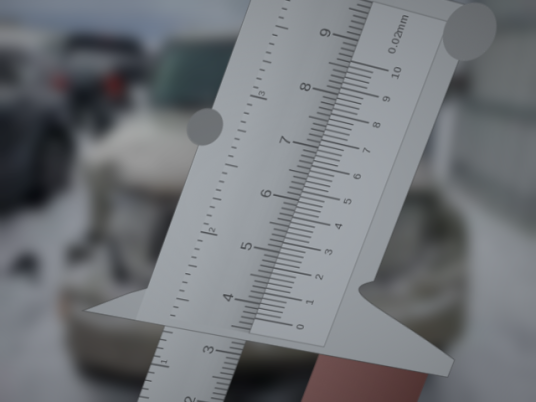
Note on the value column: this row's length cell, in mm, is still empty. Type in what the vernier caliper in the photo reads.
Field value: 37.2 mm
